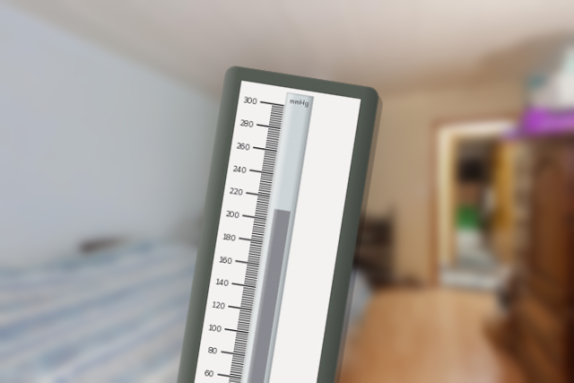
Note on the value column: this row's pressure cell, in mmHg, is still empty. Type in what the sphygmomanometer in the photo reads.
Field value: 210 mmHg
